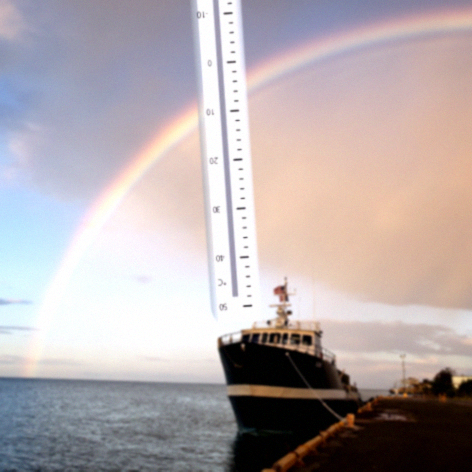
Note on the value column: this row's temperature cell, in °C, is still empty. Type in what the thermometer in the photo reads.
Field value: 48 °C
